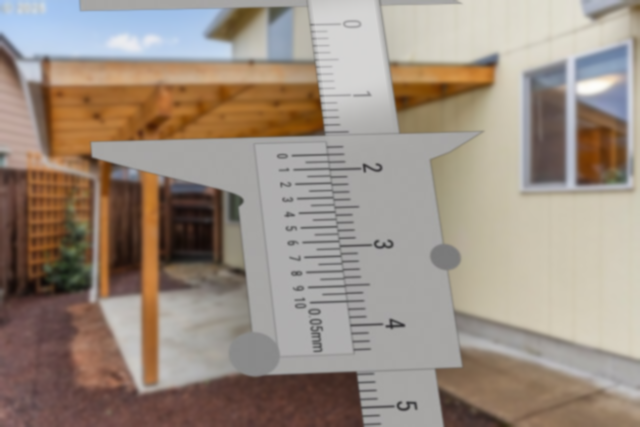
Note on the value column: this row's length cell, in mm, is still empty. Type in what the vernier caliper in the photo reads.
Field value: 18.0 mm
